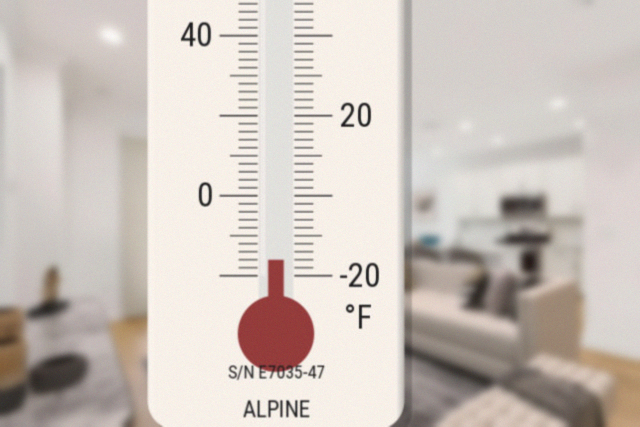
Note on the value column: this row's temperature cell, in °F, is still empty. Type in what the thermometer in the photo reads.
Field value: -16 °F
